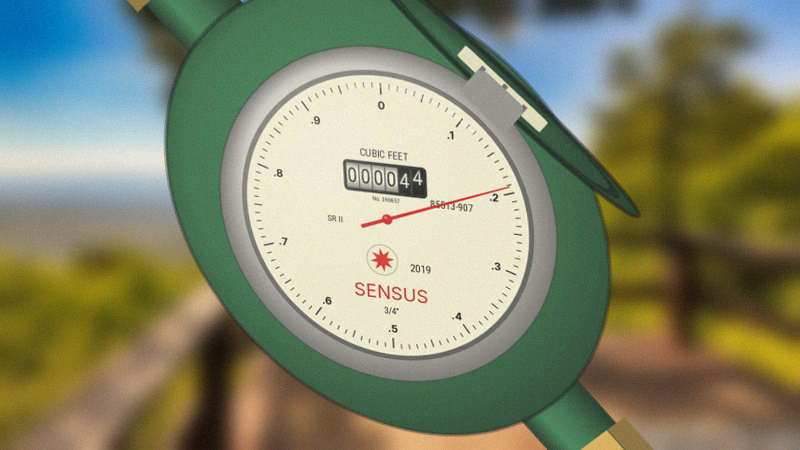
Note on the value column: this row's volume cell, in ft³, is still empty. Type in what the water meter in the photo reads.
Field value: 44.19 ft³
